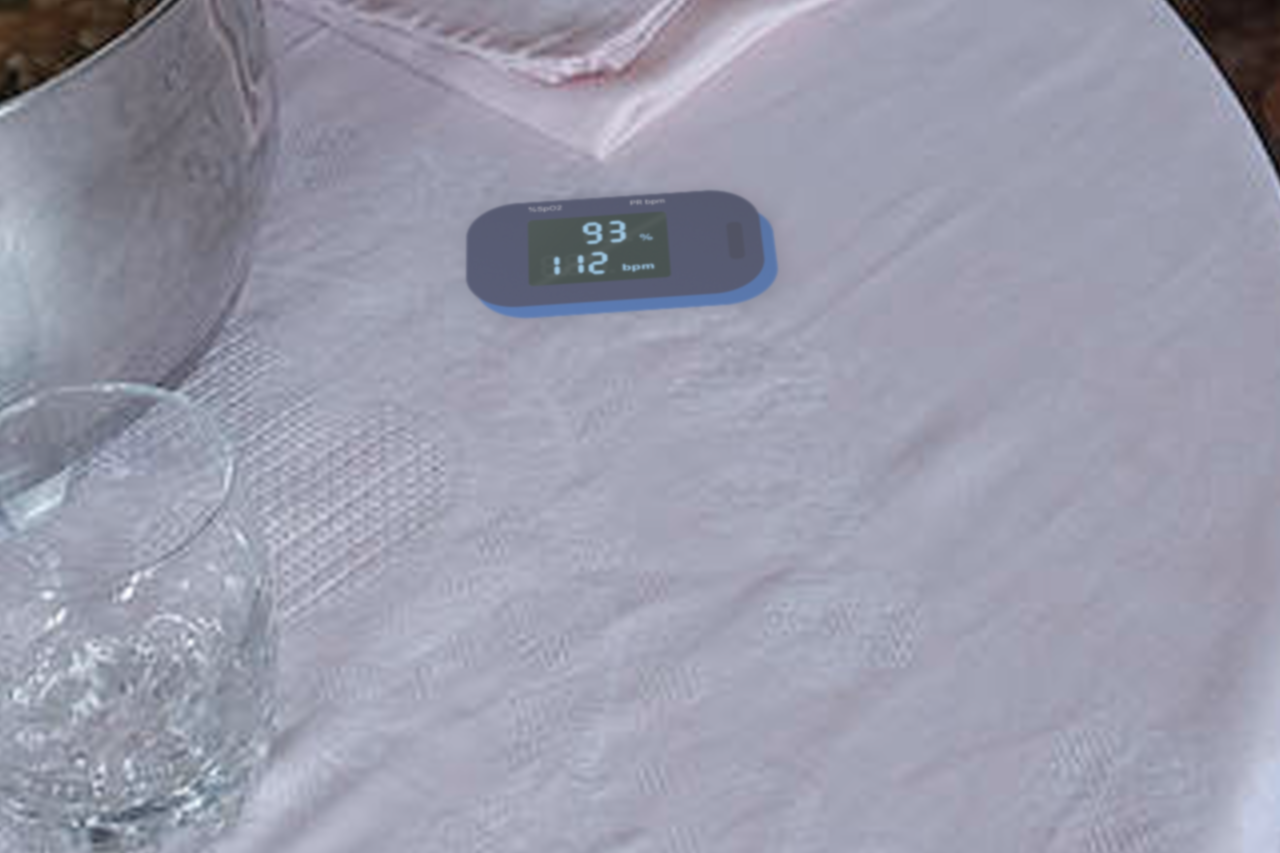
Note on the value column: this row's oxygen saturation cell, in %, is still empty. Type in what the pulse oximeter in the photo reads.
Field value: 93 %
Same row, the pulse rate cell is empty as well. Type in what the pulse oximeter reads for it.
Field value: 112 bpm
